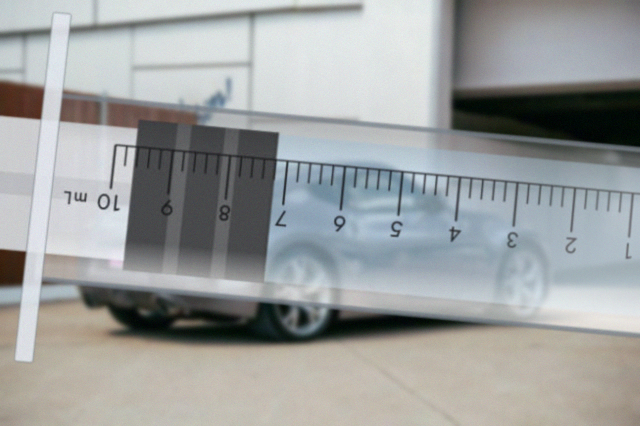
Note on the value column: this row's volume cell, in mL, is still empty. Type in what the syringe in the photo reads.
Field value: 7.2 mL
